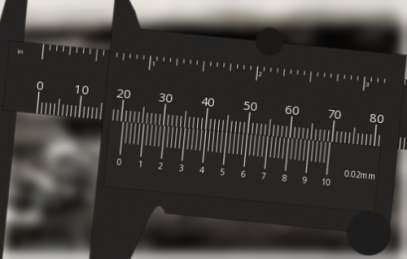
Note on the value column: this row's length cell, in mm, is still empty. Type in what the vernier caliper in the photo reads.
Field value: 20.5 mm
